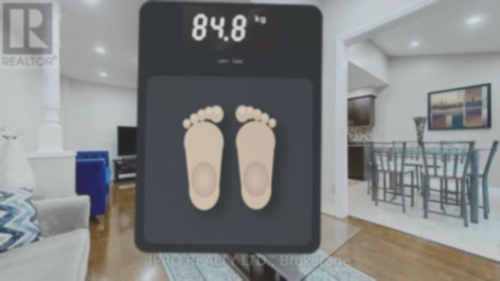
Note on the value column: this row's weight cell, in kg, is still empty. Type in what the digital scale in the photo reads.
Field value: 84.8 kg
